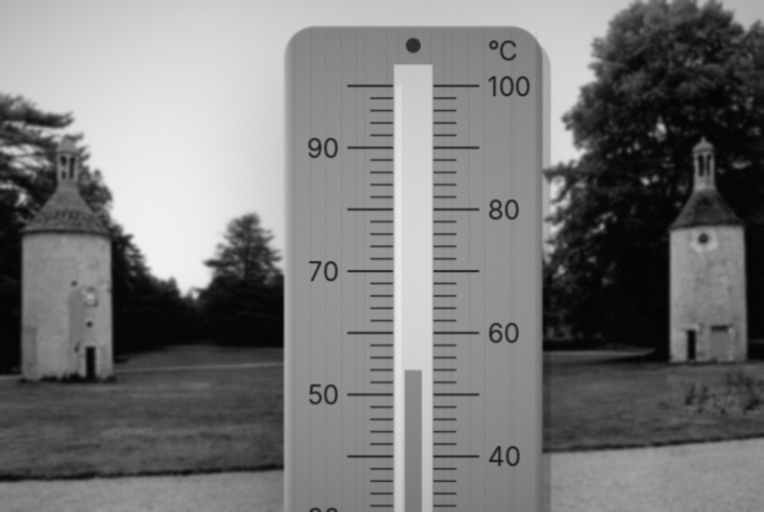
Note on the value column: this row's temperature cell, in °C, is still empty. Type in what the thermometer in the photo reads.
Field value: 54 °C
